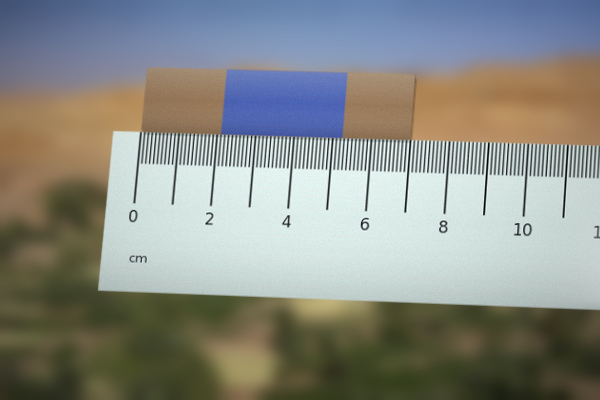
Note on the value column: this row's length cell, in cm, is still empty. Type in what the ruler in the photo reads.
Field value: 7 cm
